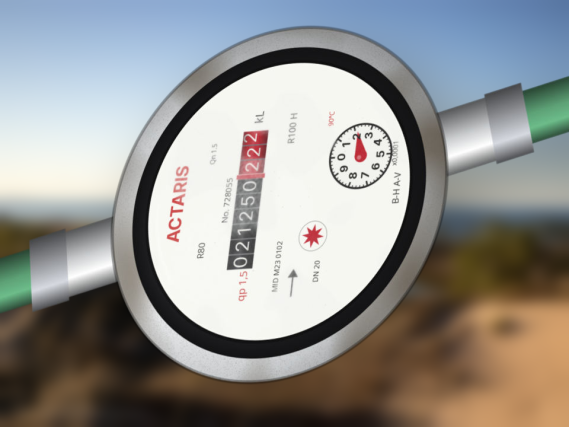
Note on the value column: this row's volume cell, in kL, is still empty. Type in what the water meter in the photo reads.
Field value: 21250.2222 kL
